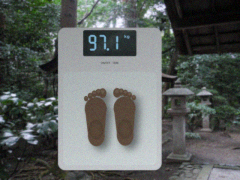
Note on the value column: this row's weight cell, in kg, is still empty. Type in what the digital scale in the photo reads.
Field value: 97.1 kg
